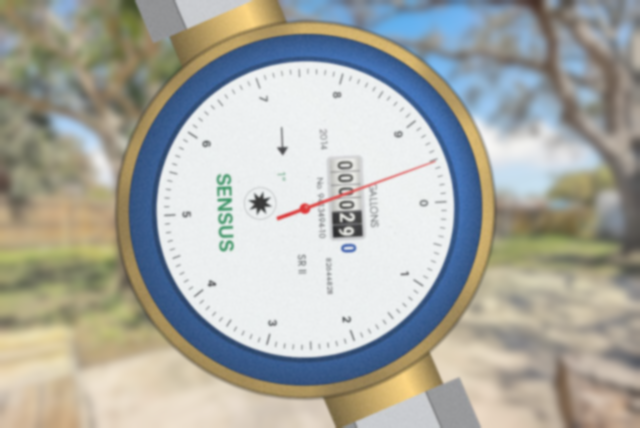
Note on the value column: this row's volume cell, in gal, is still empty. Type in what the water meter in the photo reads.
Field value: 289.5 gal
